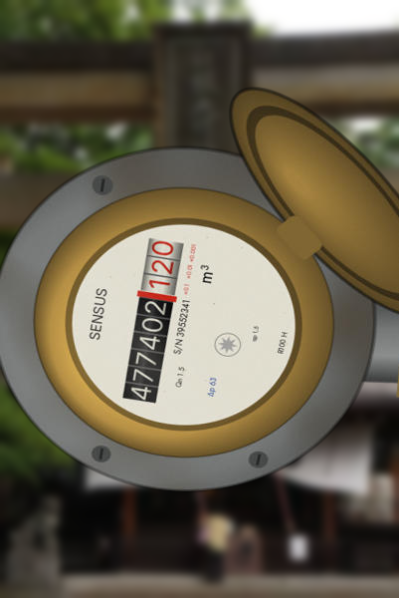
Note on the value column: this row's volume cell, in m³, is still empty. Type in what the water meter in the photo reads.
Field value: 477402.120 m³
